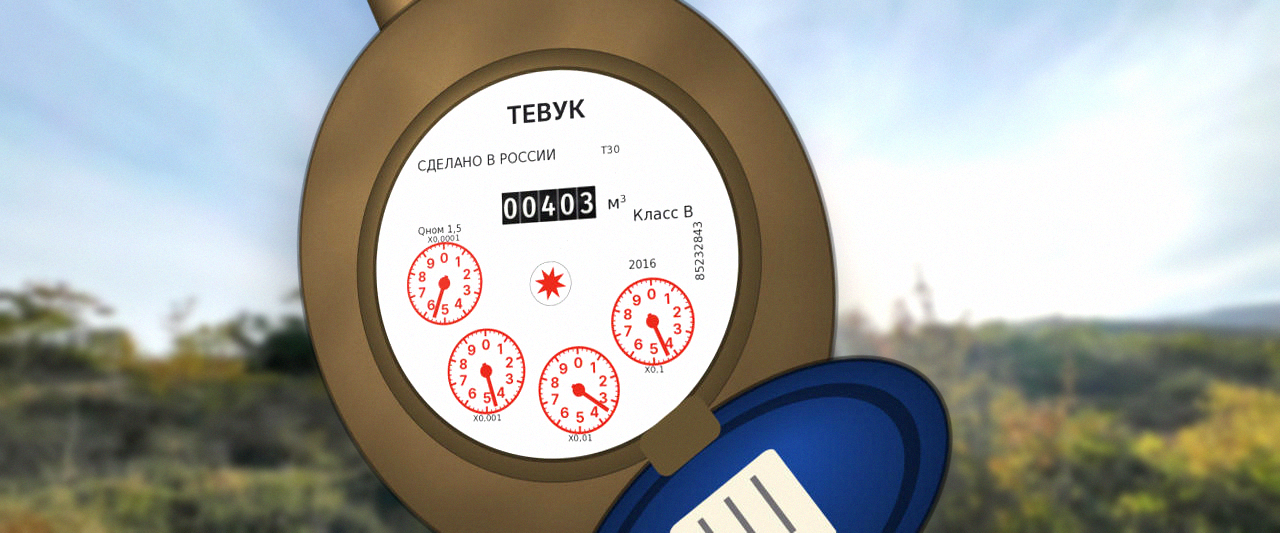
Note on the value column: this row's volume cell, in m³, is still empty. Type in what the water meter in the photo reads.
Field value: 403.4345 m³
